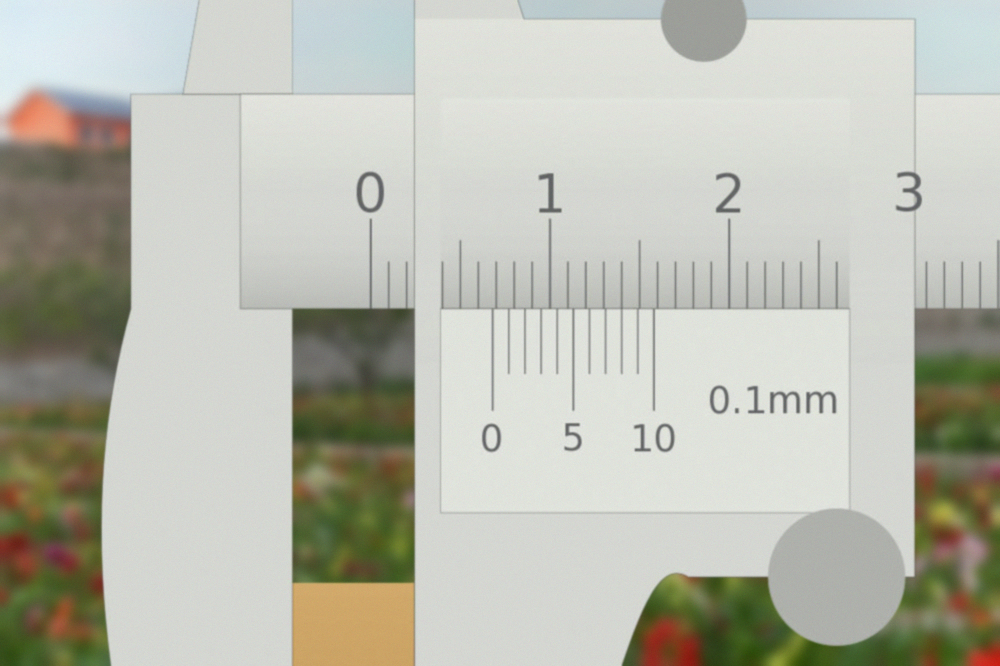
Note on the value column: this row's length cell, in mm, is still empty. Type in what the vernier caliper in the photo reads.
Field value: 6.8 mm
